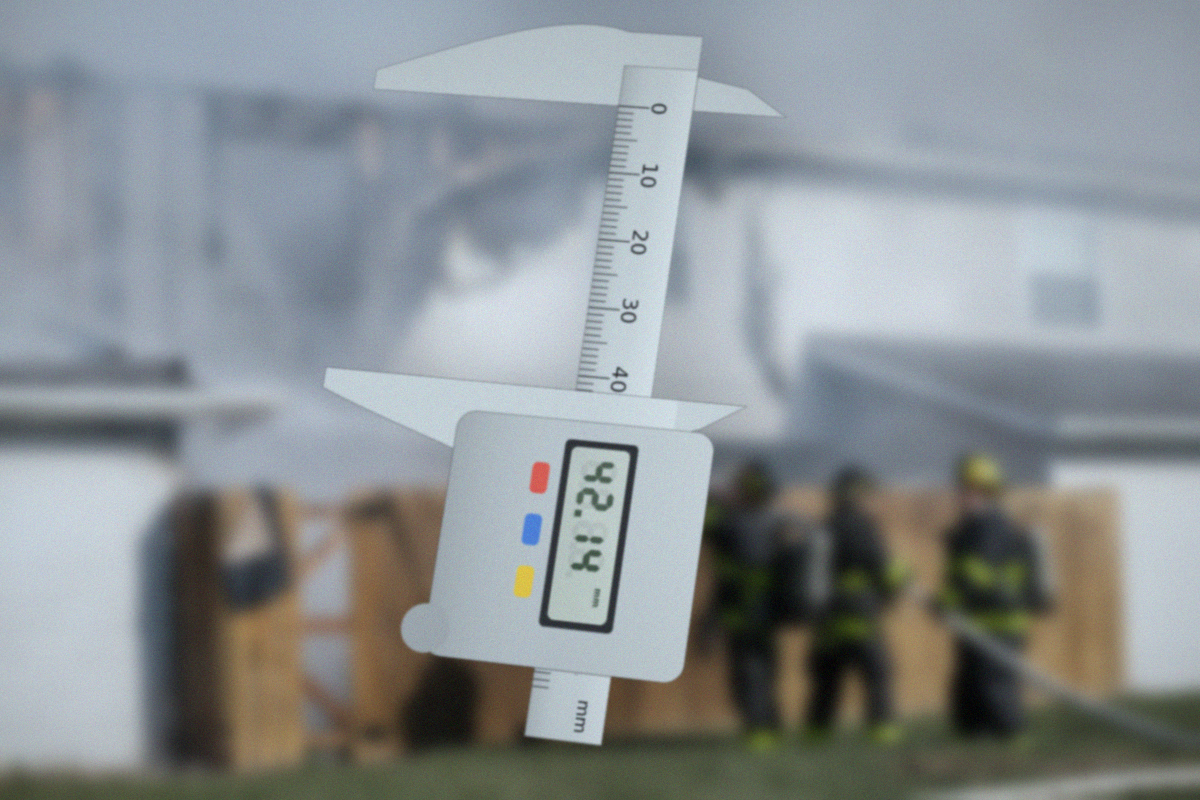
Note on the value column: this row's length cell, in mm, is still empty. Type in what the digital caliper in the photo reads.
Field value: 42.14 mm
